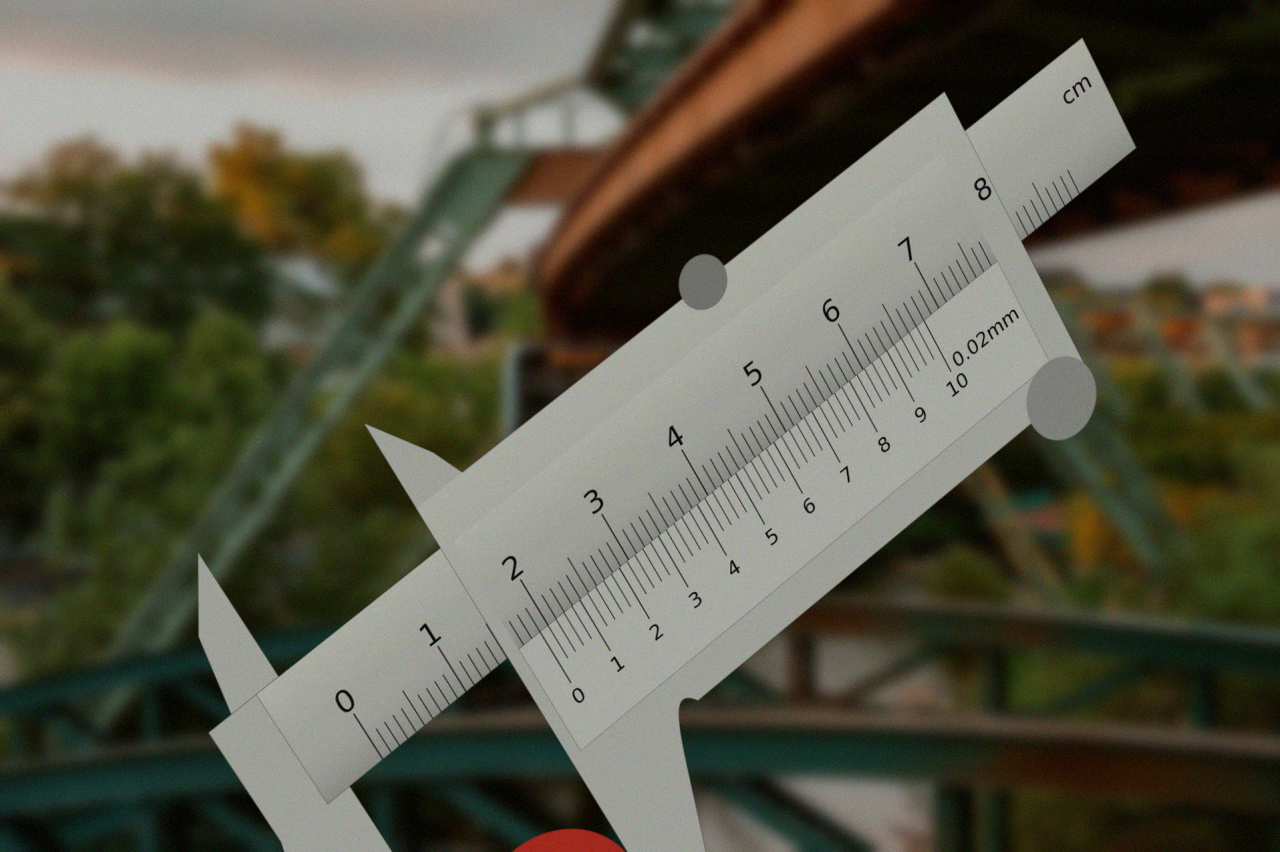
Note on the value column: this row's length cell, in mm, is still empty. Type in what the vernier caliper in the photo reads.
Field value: 19.0 mm
